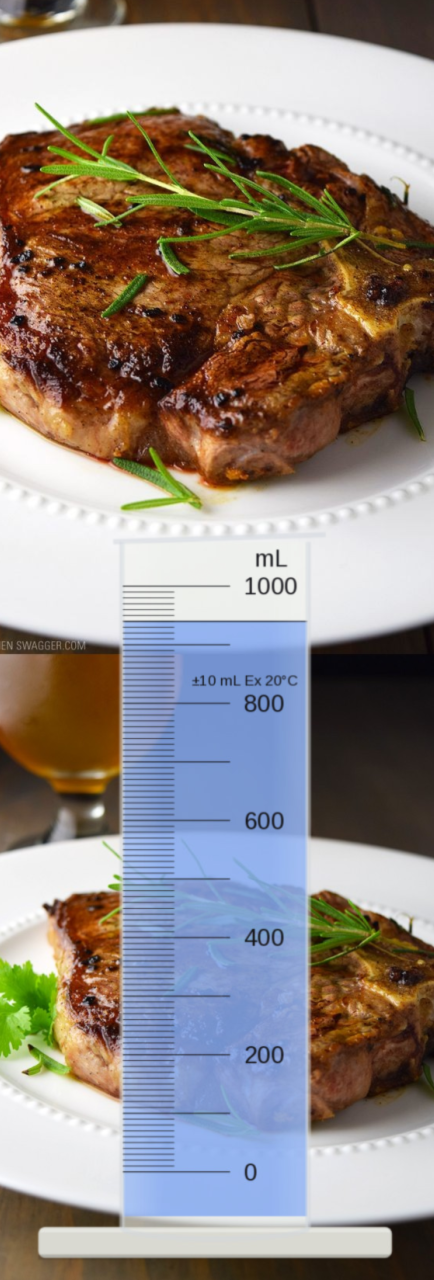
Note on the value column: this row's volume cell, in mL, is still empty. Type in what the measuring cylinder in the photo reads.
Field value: 940 mL
